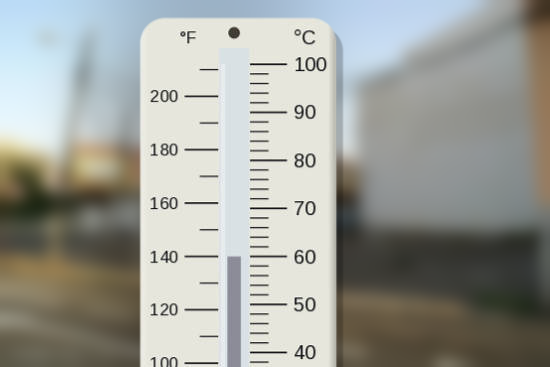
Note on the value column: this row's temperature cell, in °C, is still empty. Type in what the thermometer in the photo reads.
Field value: 60 °C
